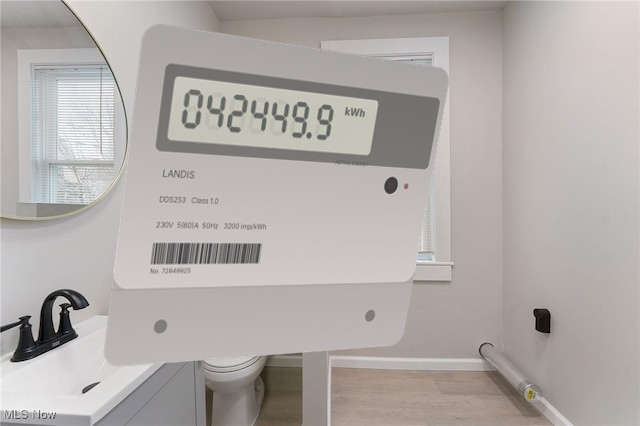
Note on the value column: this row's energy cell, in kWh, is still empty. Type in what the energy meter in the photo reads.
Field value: 42449.9 kWh
